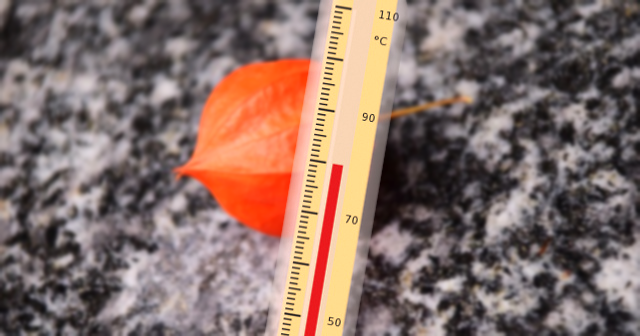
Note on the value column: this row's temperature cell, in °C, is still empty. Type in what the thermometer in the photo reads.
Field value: 80 °C
